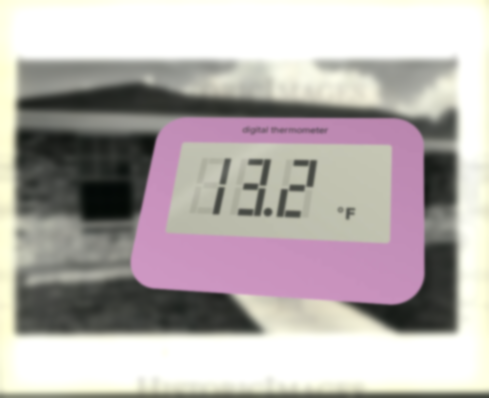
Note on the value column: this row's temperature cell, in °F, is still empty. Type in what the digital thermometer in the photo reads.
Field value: 13.2 °F
